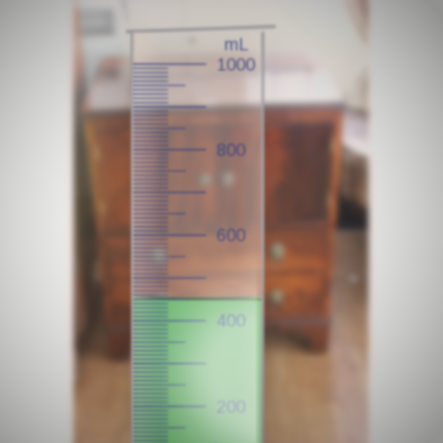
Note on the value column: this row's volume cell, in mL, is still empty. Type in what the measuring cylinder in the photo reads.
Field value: 450 mL
